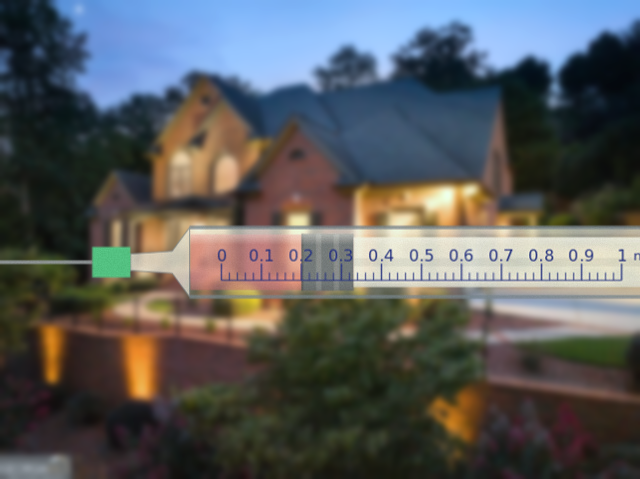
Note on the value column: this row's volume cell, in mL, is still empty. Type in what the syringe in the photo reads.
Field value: 0.2 mL
